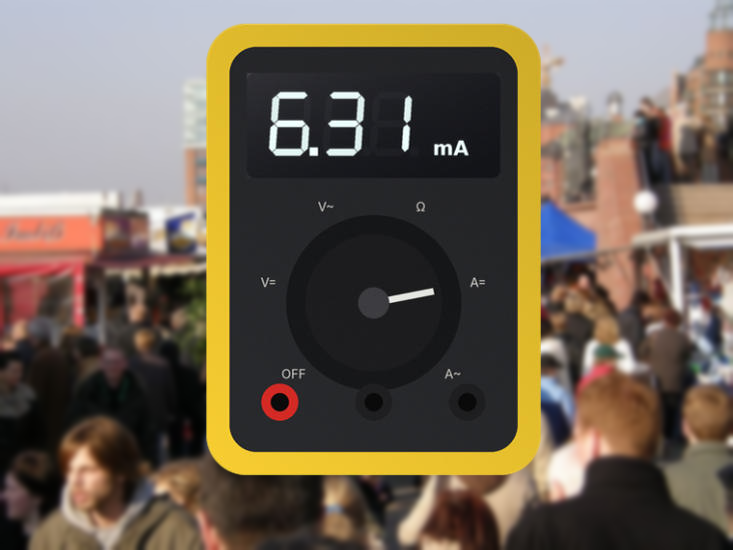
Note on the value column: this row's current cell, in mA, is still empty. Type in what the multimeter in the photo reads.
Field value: 6.31 mA
